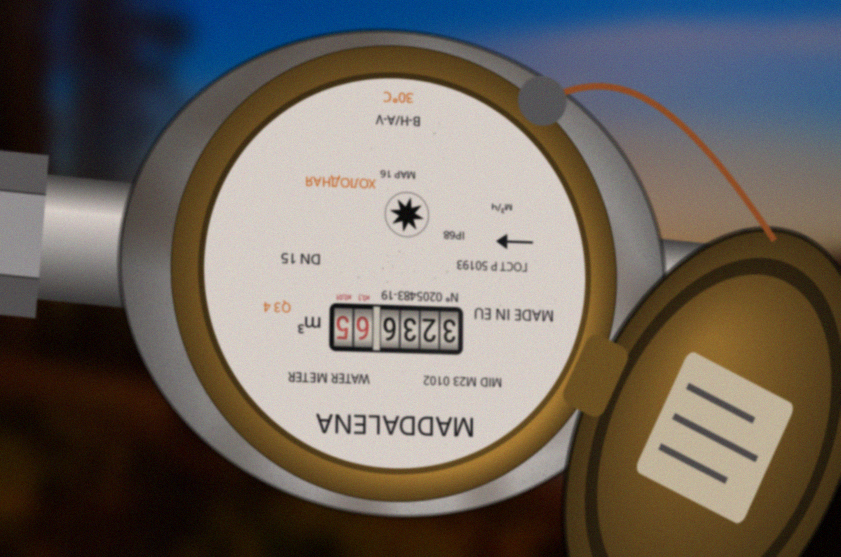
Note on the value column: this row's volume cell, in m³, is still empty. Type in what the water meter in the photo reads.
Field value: 3236.65 m³
